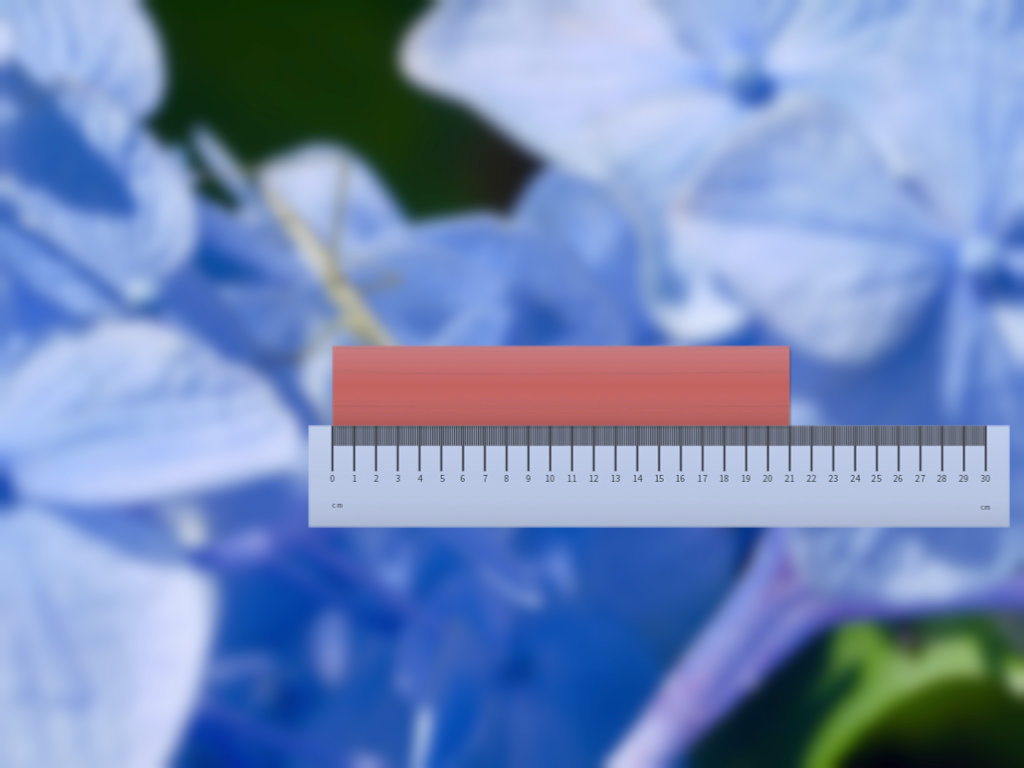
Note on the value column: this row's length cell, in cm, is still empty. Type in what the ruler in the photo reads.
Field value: 21 cm
